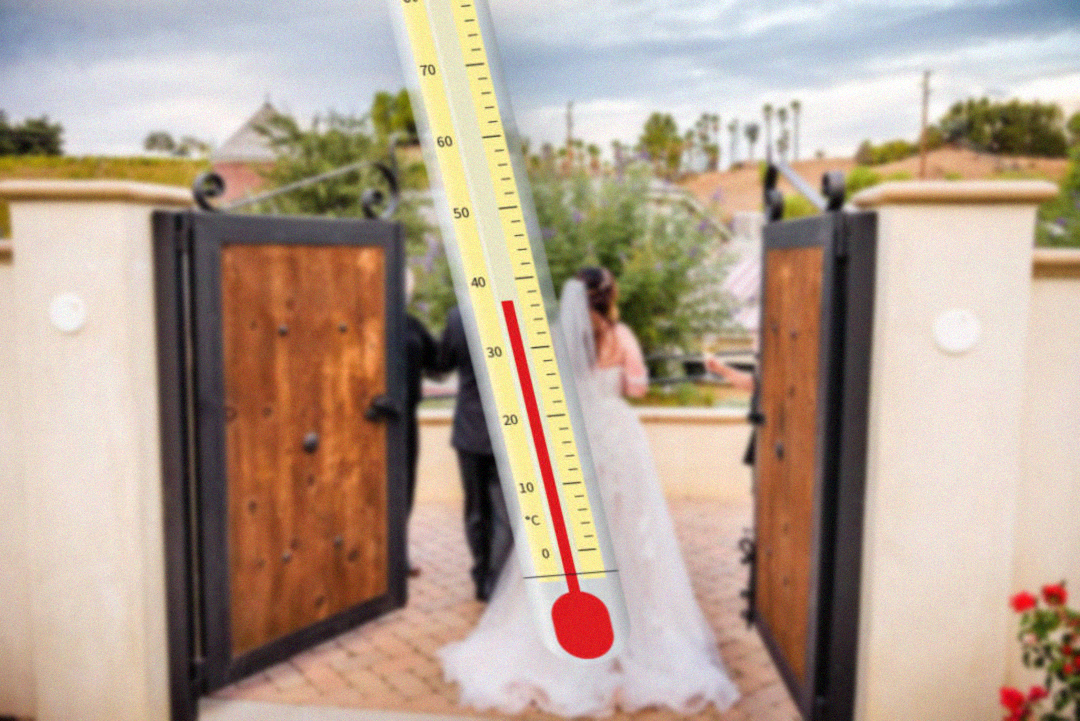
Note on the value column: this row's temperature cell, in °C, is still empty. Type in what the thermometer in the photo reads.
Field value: 37 °C
